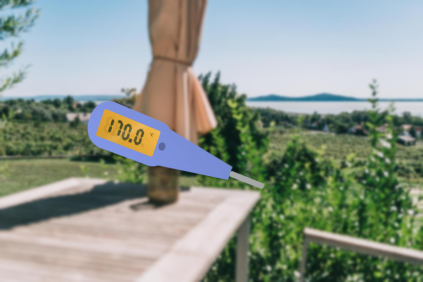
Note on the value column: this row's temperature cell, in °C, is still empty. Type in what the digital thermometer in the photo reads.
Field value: 170.0 °C
